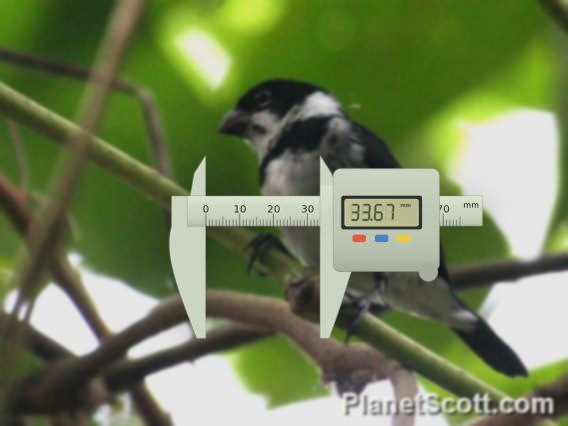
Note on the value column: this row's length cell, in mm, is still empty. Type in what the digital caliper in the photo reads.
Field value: 33.67 mm
